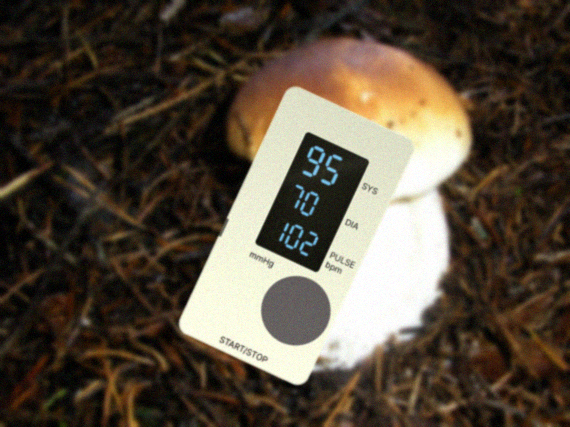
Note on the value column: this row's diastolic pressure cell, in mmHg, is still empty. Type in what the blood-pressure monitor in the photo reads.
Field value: 70 mmHg
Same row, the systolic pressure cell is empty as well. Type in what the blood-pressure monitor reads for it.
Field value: 95 mmHg
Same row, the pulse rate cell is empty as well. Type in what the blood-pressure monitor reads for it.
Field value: 102 bpm
